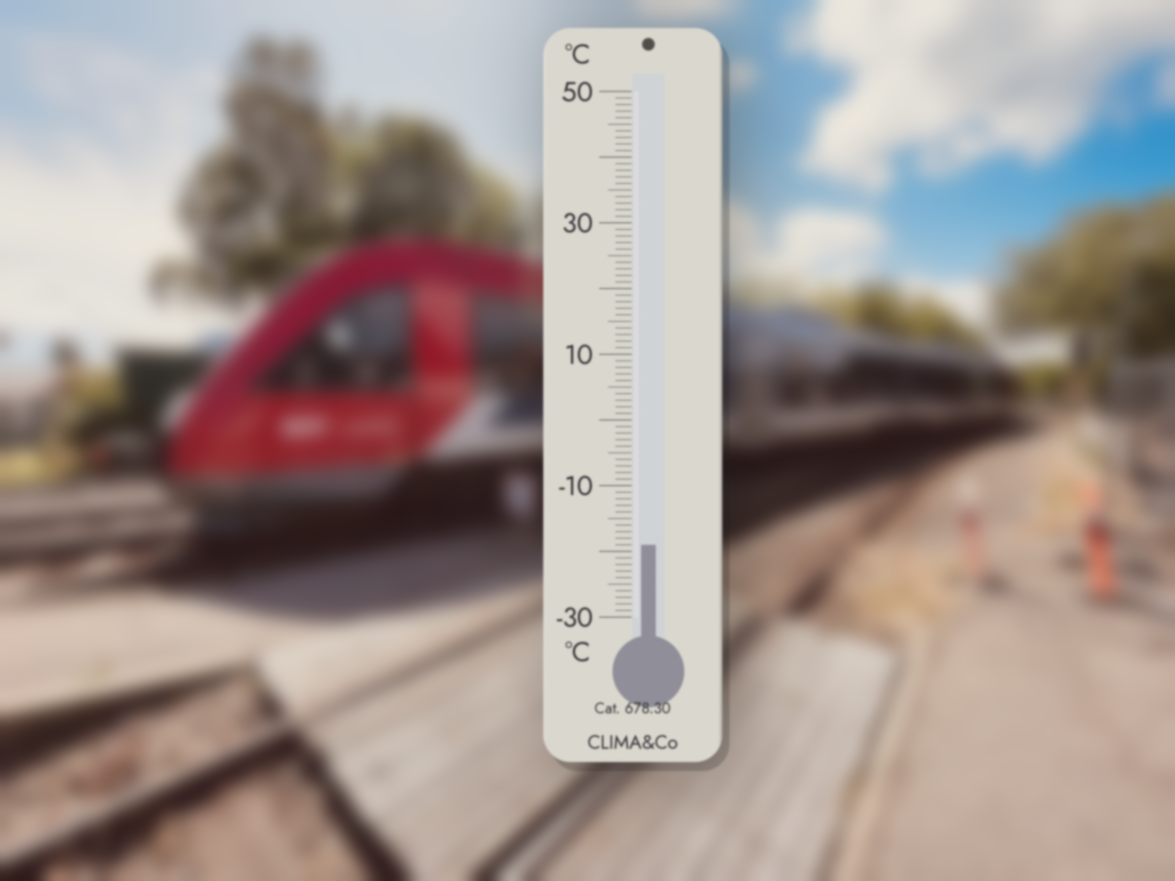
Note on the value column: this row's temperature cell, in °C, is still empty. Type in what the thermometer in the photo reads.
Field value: -19 °C
